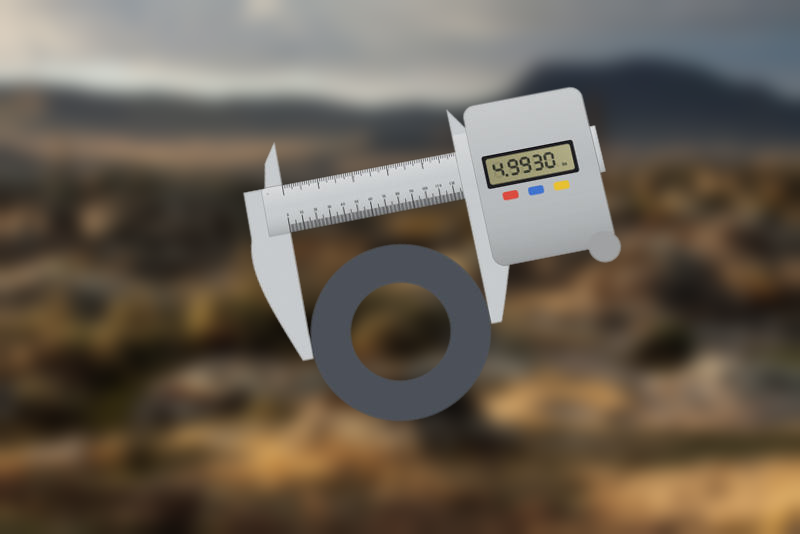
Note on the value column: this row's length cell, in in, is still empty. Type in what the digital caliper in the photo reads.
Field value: 4.9930 in
